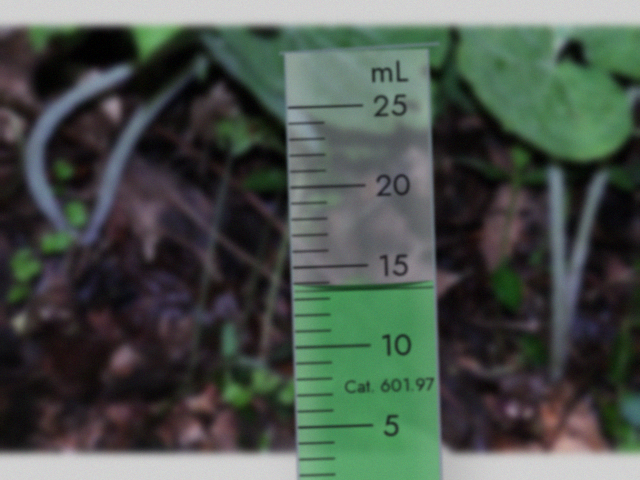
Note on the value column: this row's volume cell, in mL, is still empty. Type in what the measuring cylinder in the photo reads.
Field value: 13.5 mL
